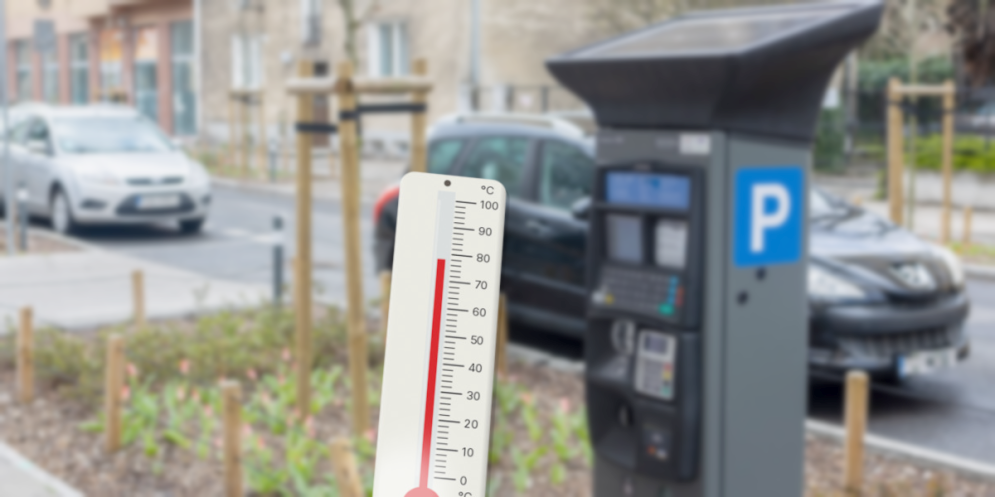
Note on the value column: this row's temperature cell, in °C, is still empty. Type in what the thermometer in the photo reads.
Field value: 78 °C
